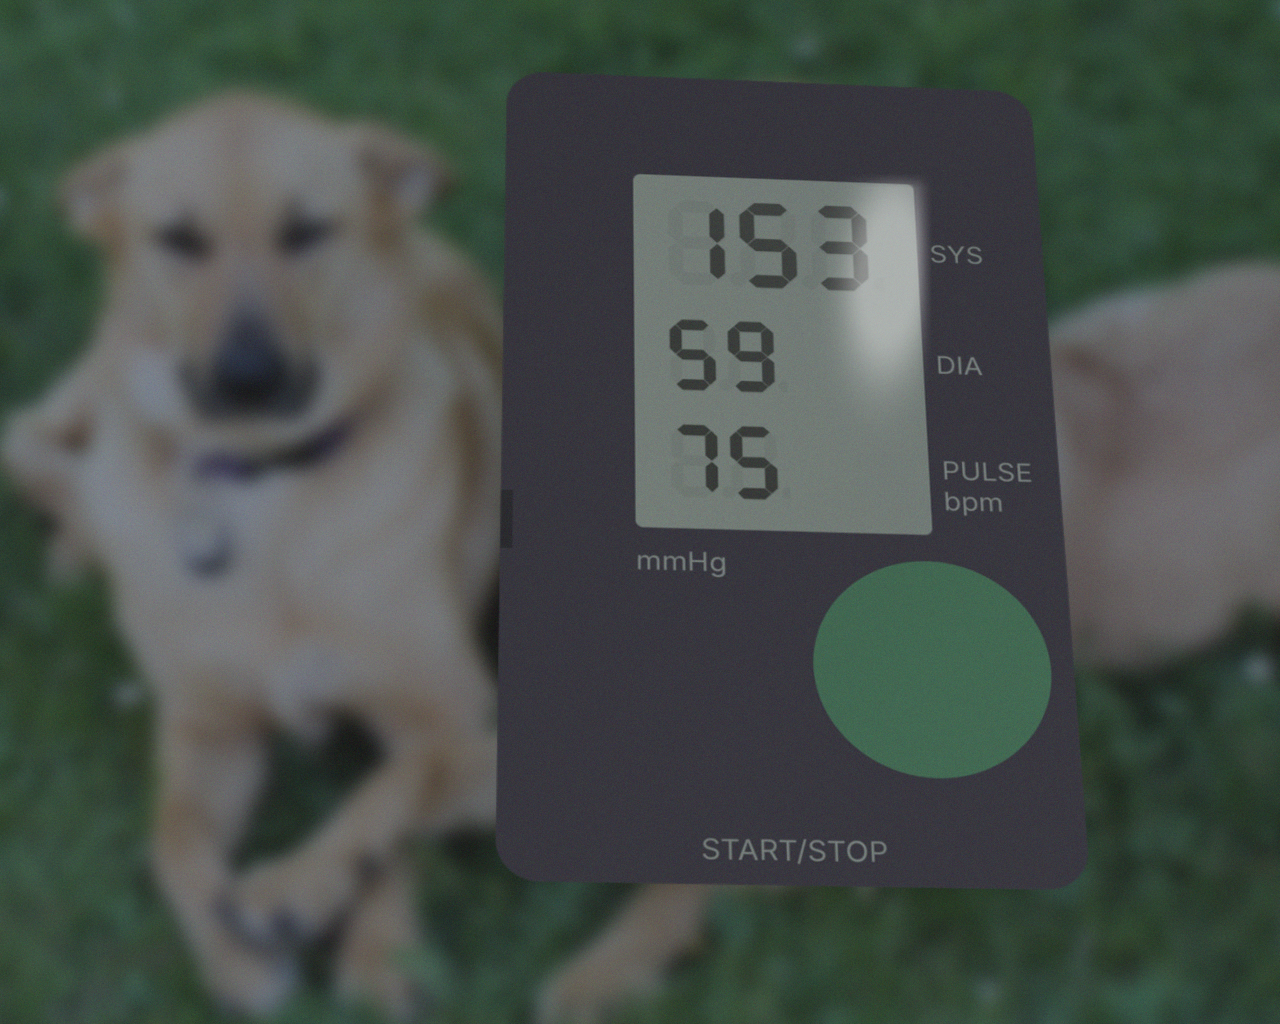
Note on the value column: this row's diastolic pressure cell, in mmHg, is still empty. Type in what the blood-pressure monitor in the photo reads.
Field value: 59 mmHg
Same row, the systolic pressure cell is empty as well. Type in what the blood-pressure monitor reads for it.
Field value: 153 mmHg
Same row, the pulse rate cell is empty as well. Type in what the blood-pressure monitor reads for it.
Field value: 75 bpm
